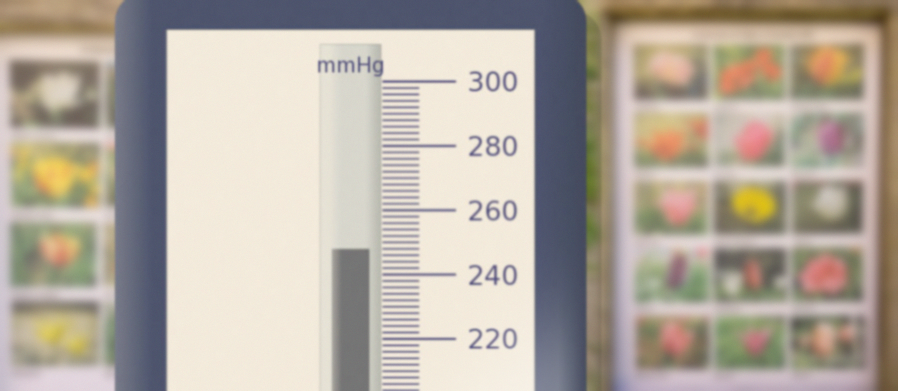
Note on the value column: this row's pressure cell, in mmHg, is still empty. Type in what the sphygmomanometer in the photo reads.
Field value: 248 mmHg
